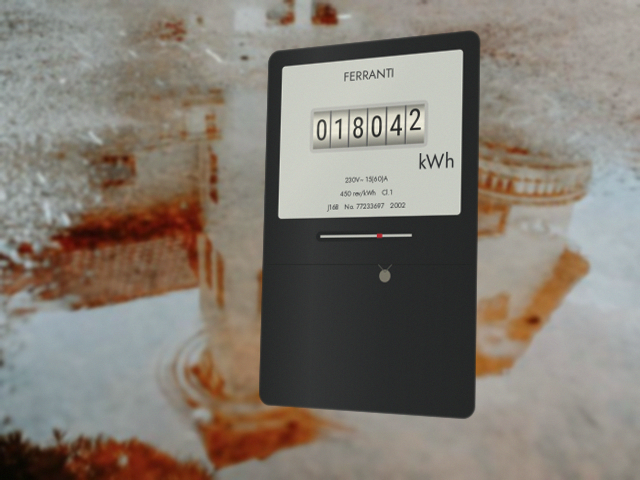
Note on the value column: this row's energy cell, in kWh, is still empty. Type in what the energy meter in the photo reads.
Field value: 18042 kWh
